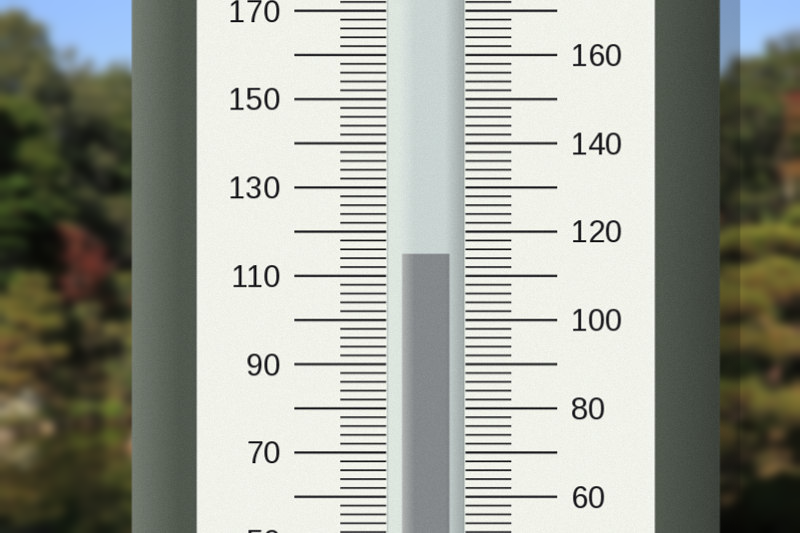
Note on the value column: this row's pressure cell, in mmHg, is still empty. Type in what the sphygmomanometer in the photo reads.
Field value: 115 mmHg
